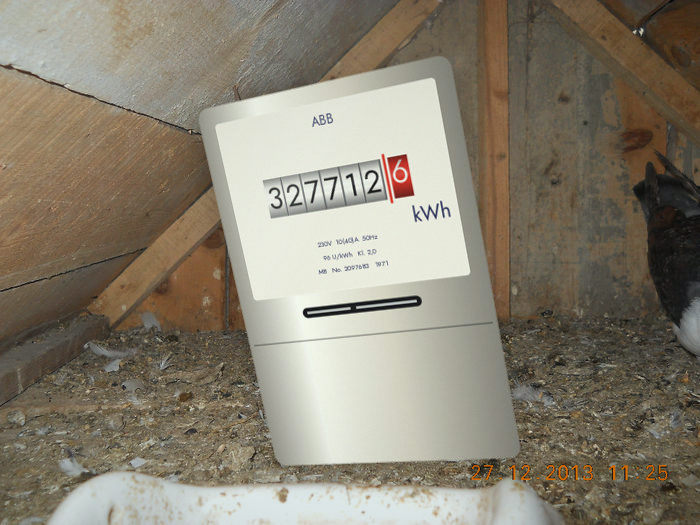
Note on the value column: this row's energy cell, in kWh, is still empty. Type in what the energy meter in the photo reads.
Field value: 327712.6 kWh
